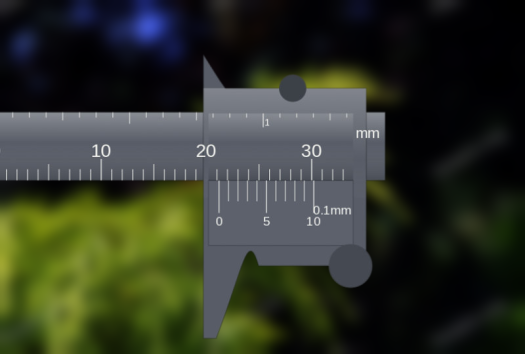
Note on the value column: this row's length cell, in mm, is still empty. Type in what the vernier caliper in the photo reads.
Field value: 21.2 mm
